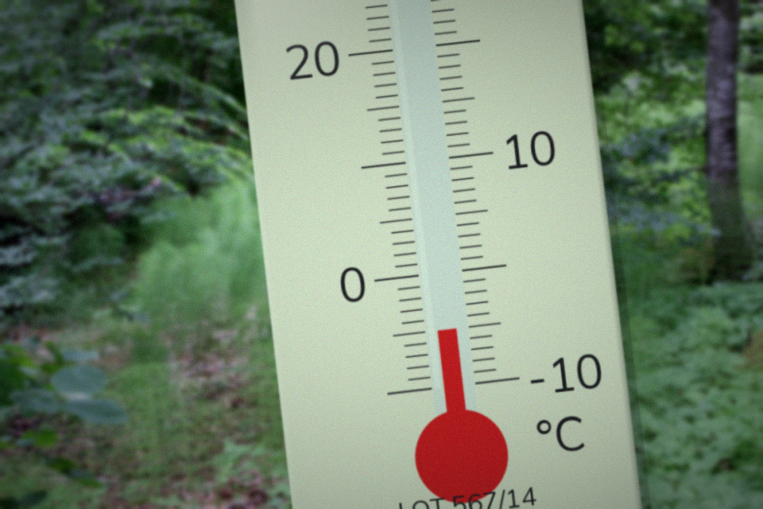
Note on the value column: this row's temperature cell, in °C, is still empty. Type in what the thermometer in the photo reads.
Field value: -5 °C
